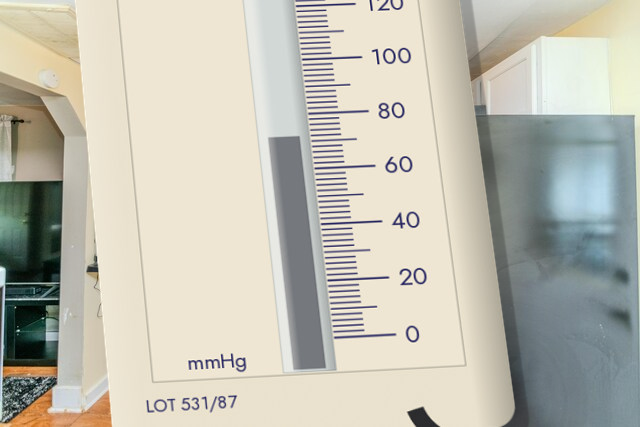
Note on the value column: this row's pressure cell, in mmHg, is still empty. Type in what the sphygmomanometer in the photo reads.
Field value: 72 mmHg
